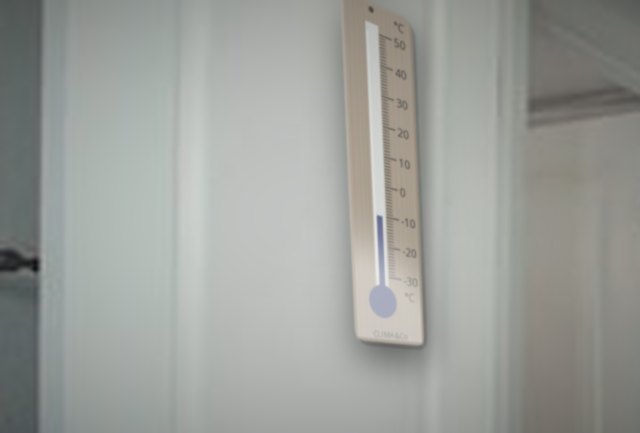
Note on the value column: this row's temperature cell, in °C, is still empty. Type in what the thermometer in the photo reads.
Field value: -10 °C
